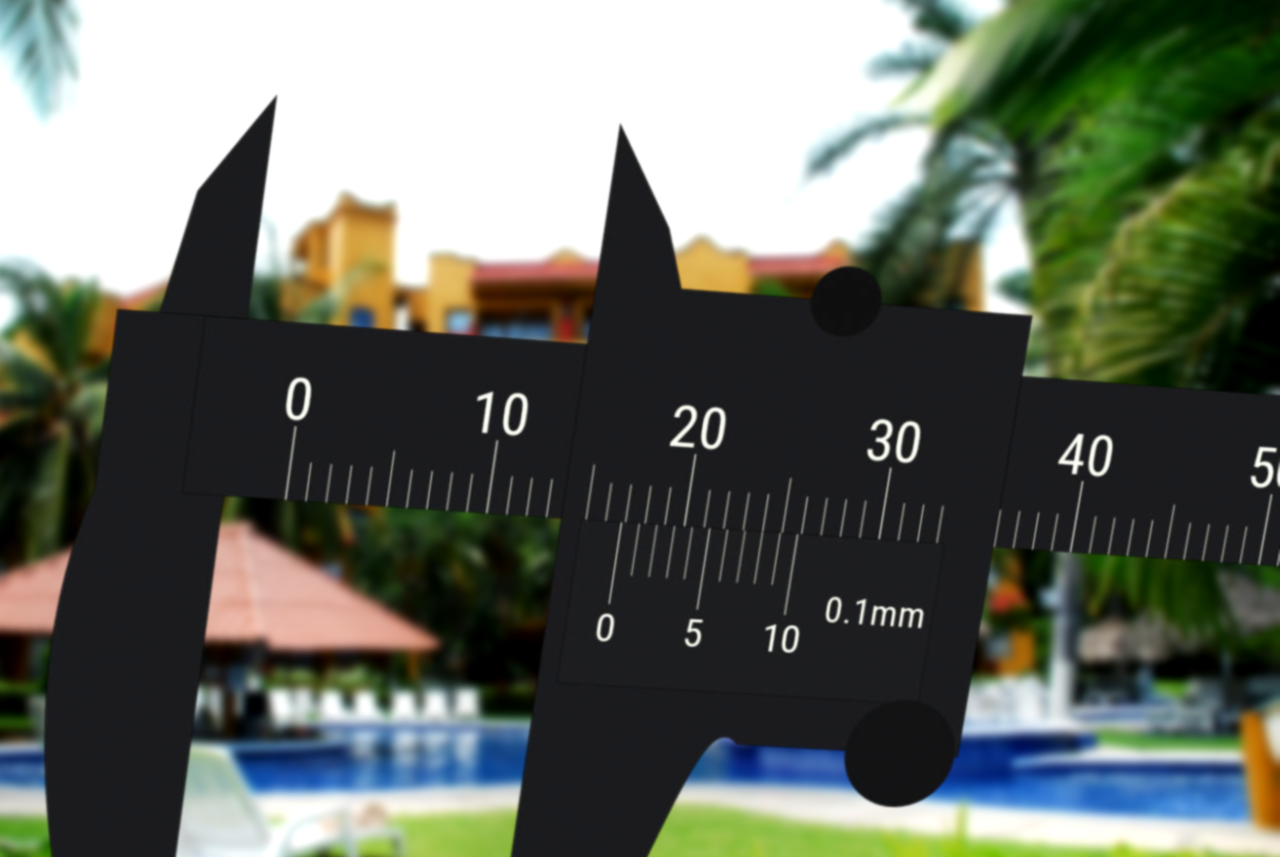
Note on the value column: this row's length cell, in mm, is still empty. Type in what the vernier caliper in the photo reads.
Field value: 16.8 mm
